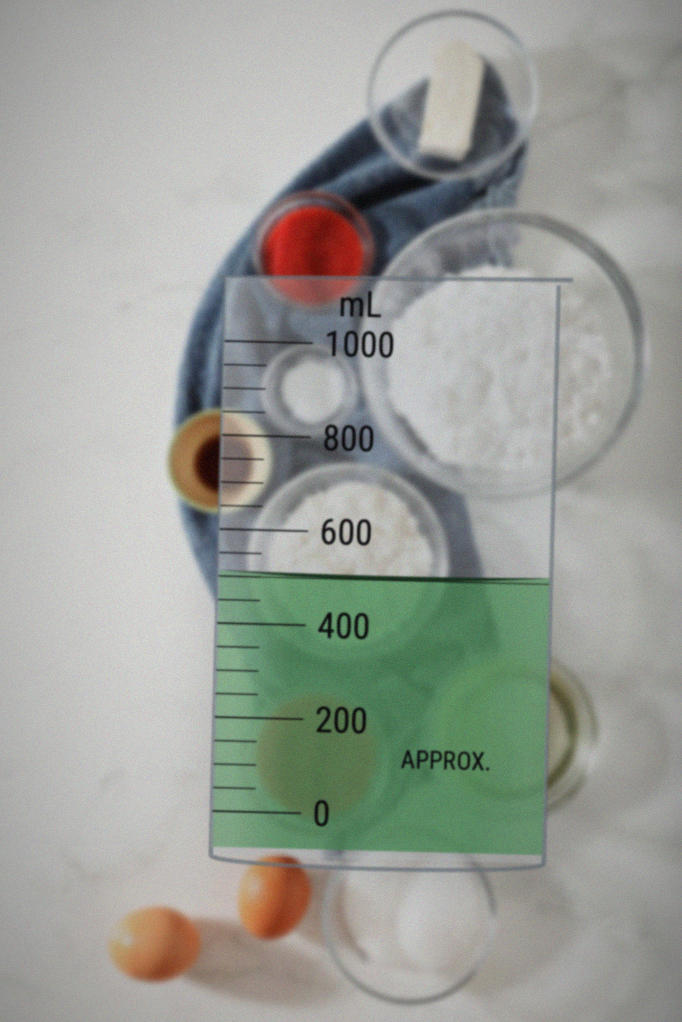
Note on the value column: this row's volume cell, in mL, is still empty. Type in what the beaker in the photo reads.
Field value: 500 mL
